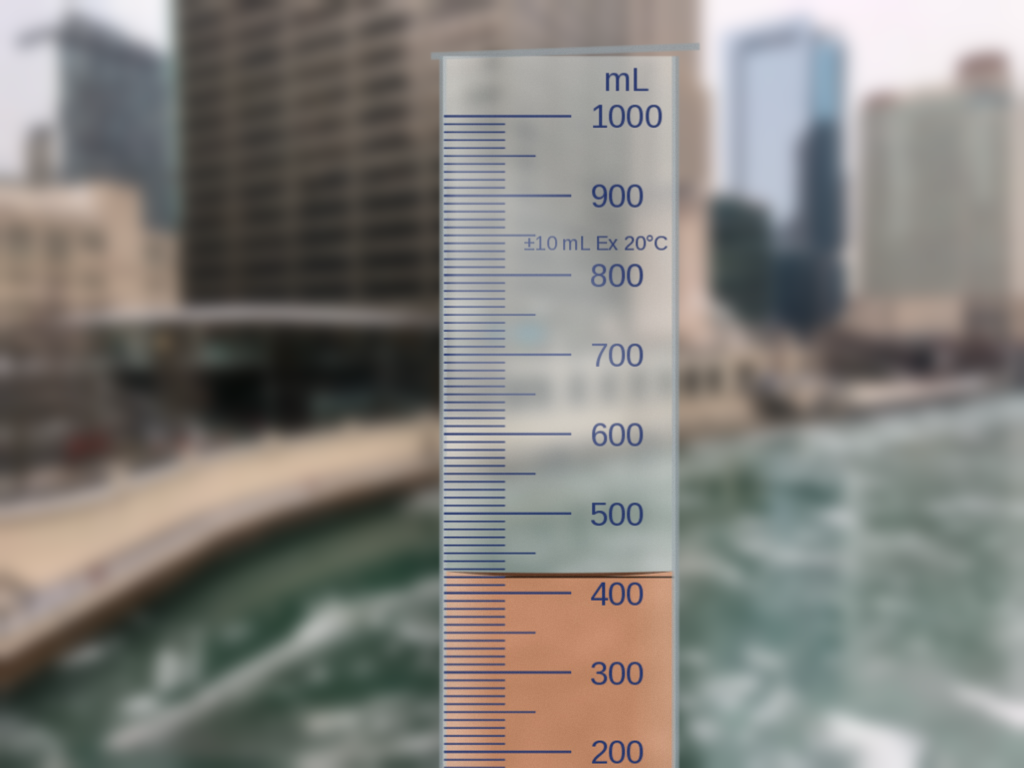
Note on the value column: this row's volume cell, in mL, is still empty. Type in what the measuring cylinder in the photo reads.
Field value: 420 mL
